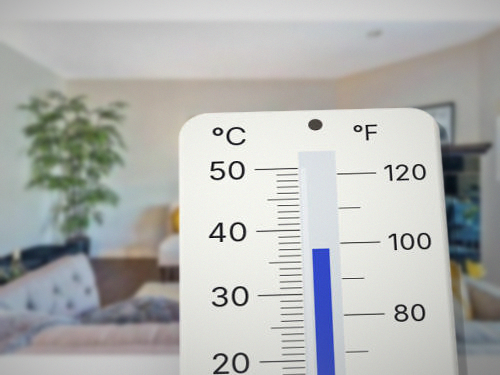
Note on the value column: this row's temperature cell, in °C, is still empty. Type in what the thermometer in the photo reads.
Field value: 37 °C
